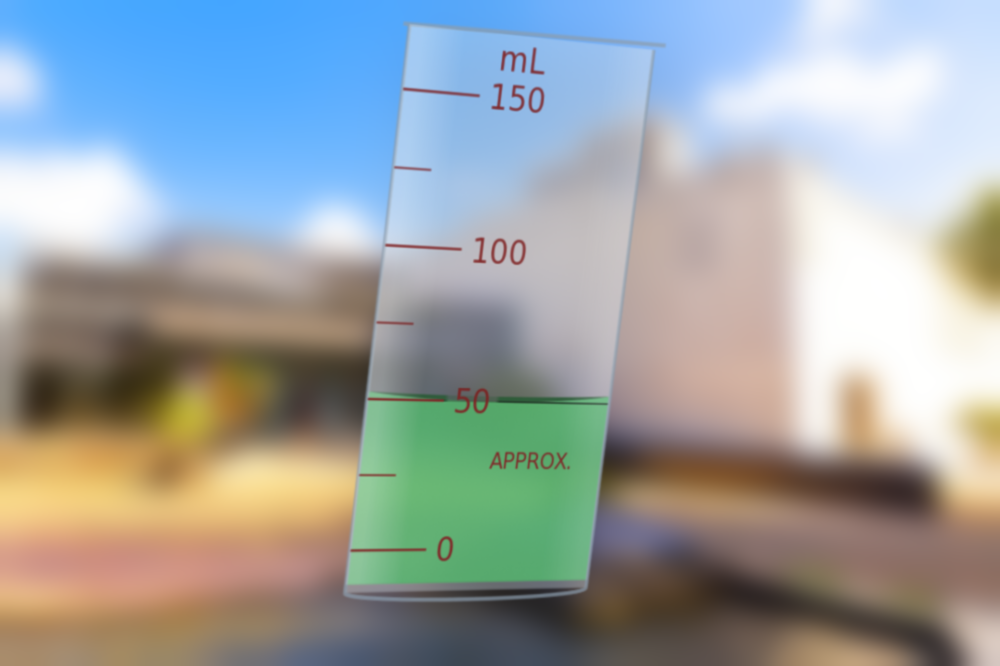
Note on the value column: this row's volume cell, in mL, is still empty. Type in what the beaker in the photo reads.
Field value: 50 mL
